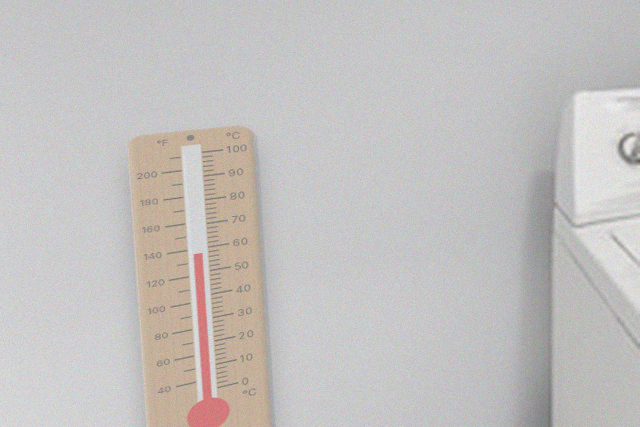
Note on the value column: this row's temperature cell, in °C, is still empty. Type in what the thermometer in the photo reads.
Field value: 58 °C
